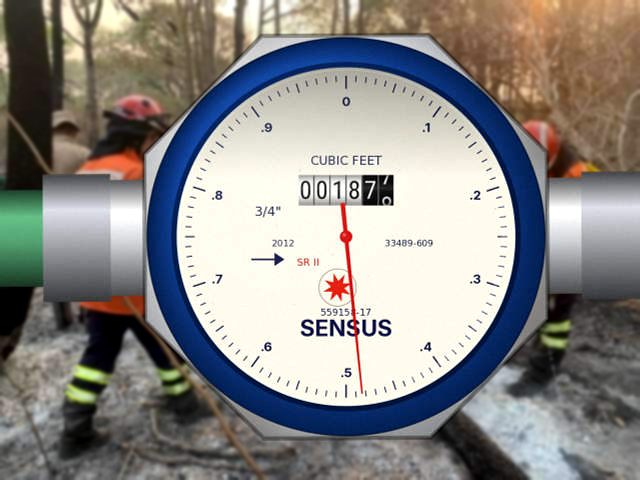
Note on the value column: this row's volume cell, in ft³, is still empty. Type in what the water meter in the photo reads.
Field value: 1877.48 ft³
